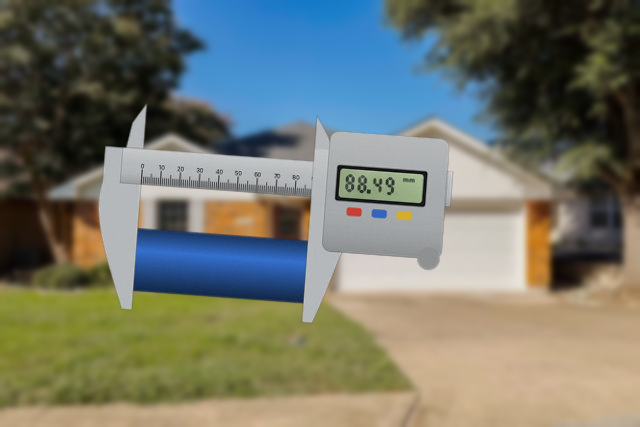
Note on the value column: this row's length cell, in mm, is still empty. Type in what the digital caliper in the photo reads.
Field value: 88.49 mm
